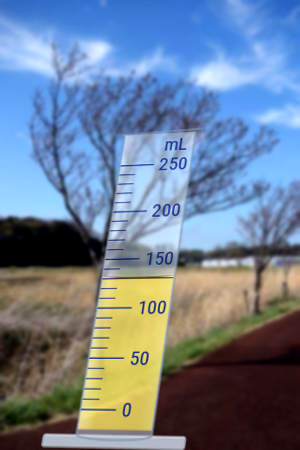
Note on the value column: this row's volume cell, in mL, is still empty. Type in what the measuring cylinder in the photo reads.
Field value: 130 mL
